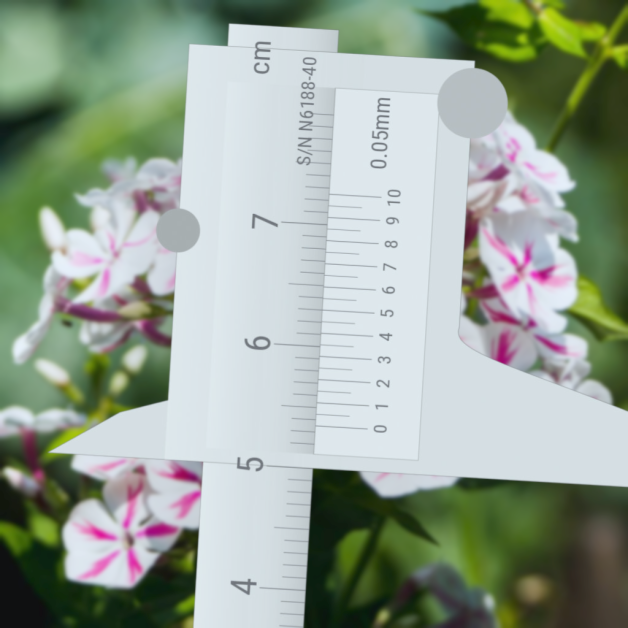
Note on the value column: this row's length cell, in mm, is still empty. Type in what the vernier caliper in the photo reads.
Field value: 53.5 mm
